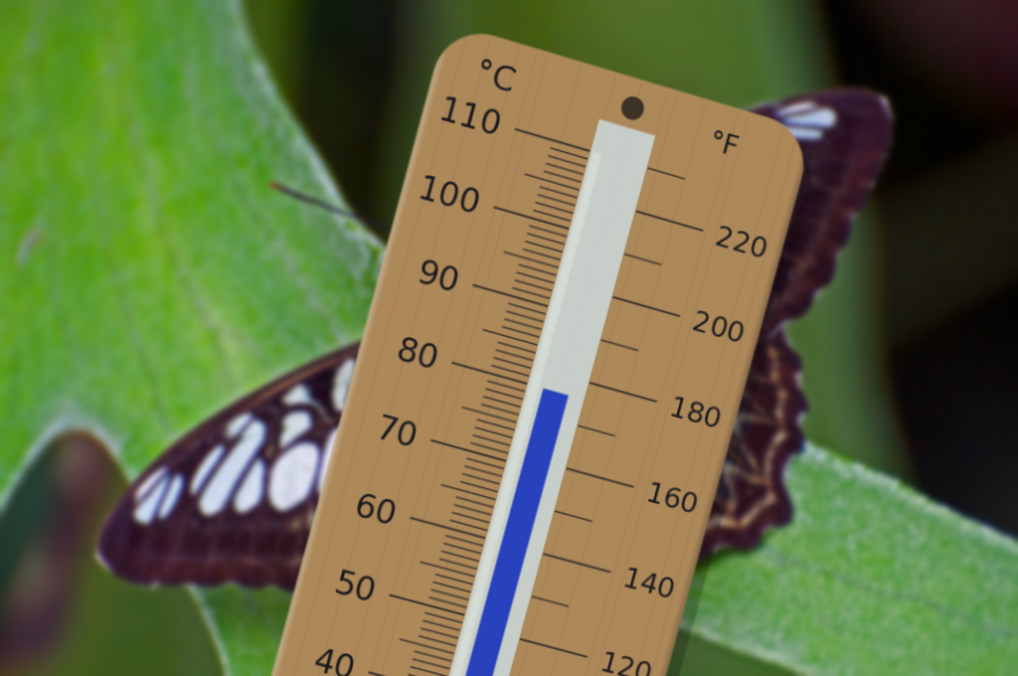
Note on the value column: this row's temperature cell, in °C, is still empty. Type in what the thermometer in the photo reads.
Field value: 80 °C
